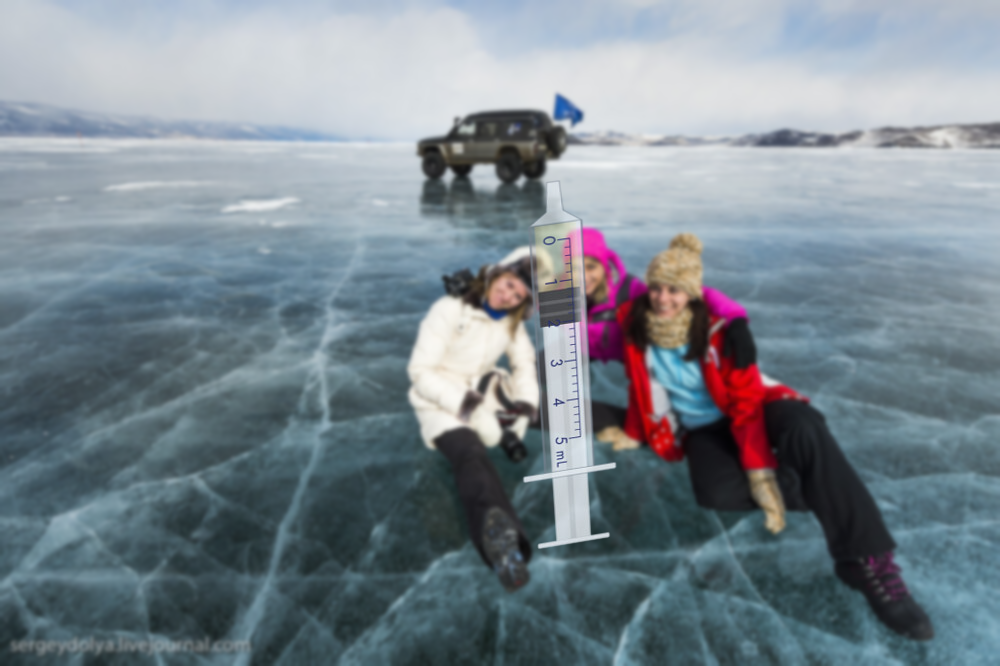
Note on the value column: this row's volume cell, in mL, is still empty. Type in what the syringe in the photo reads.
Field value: 1.2 mL
